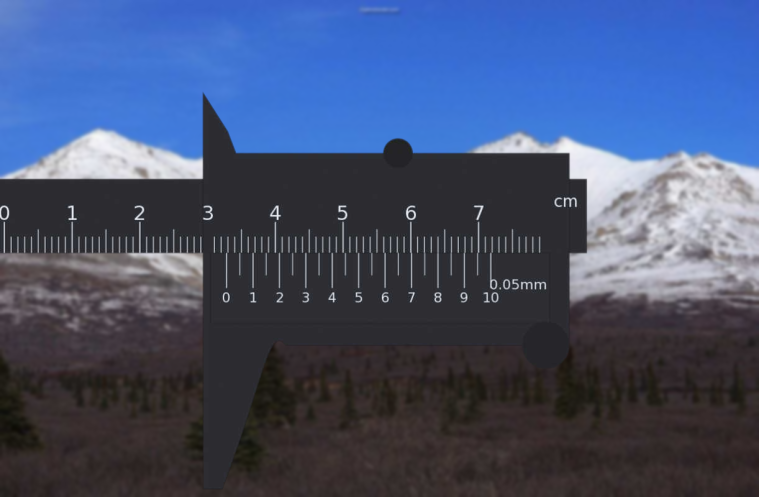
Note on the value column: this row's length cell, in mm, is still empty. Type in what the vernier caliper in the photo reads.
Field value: 32.8 mm
